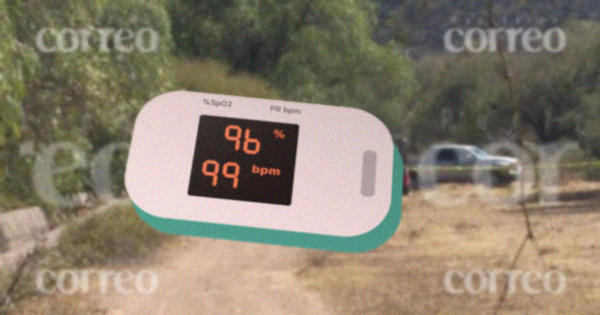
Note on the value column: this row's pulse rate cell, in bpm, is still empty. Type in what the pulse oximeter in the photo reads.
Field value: 99 bpm
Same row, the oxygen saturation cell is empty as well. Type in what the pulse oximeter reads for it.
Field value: 96 %
